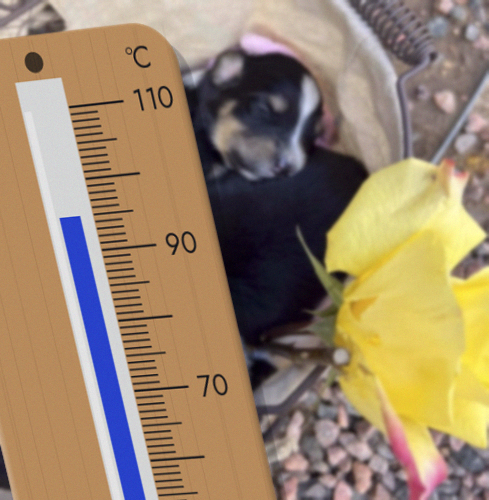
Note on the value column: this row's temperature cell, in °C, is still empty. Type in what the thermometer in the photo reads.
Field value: 95 °C
